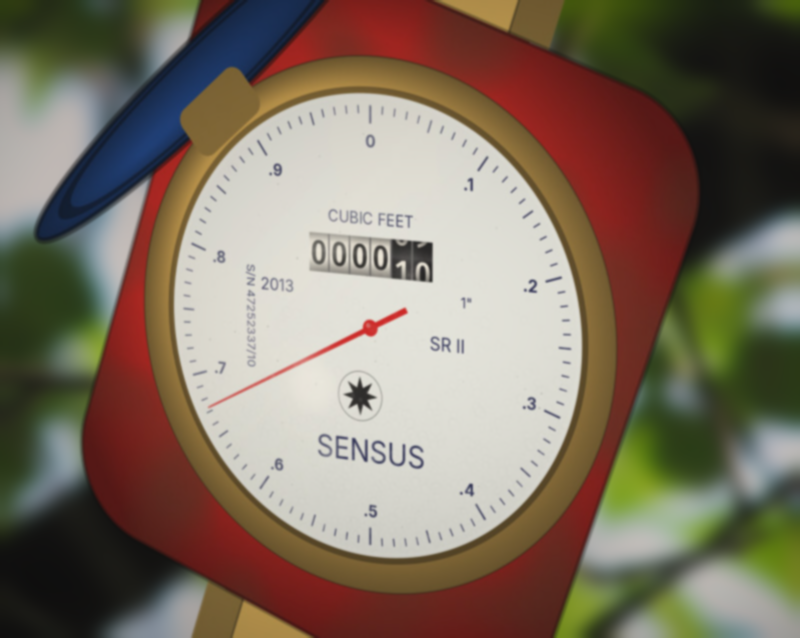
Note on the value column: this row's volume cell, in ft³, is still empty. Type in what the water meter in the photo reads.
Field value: 9.67 ft³
